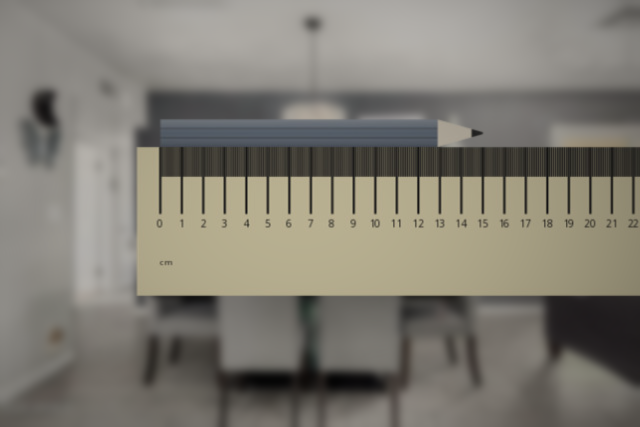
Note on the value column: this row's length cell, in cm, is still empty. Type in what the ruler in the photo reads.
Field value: 15 cm
